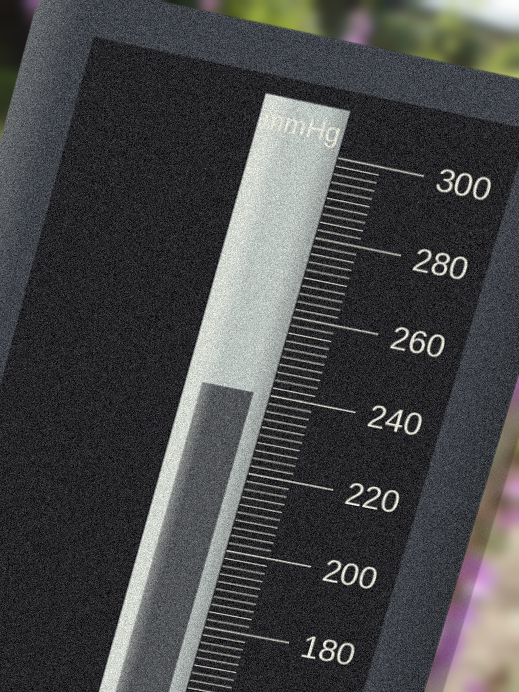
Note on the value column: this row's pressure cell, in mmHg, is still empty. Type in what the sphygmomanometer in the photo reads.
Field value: 240 mmHg
